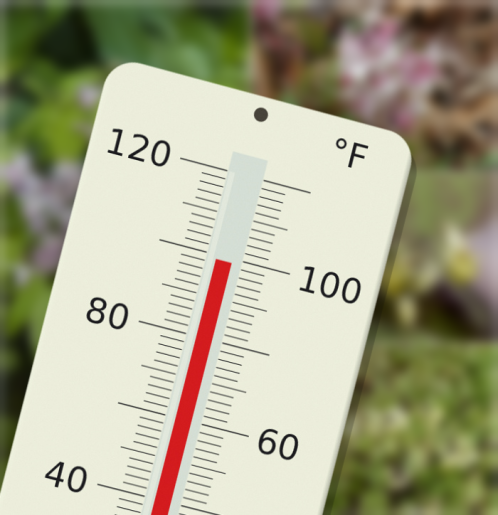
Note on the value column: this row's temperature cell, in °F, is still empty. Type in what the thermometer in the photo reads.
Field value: 99 °F
